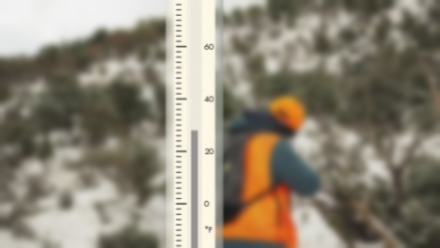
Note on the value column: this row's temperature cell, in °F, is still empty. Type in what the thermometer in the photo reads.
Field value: 28 °F
